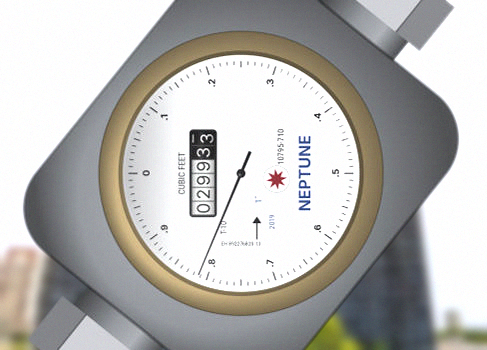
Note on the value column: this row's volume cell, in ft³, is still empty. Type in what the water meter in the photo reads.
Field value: 29932.81 ft³
